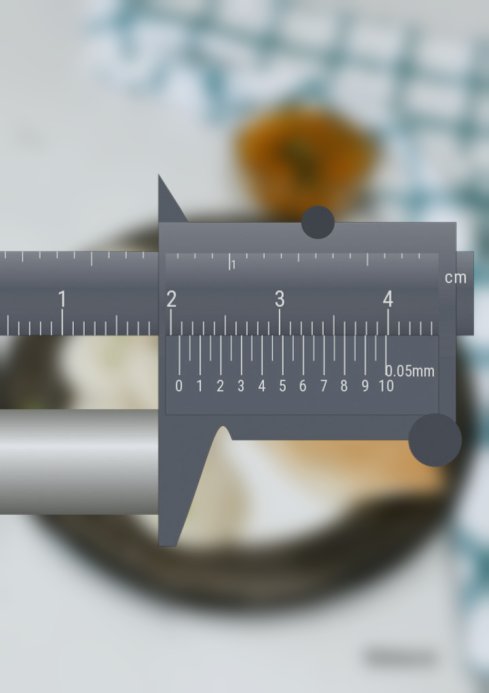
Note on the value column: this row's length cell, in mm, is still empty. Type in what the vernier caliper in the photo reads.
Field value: 20.8 mm
